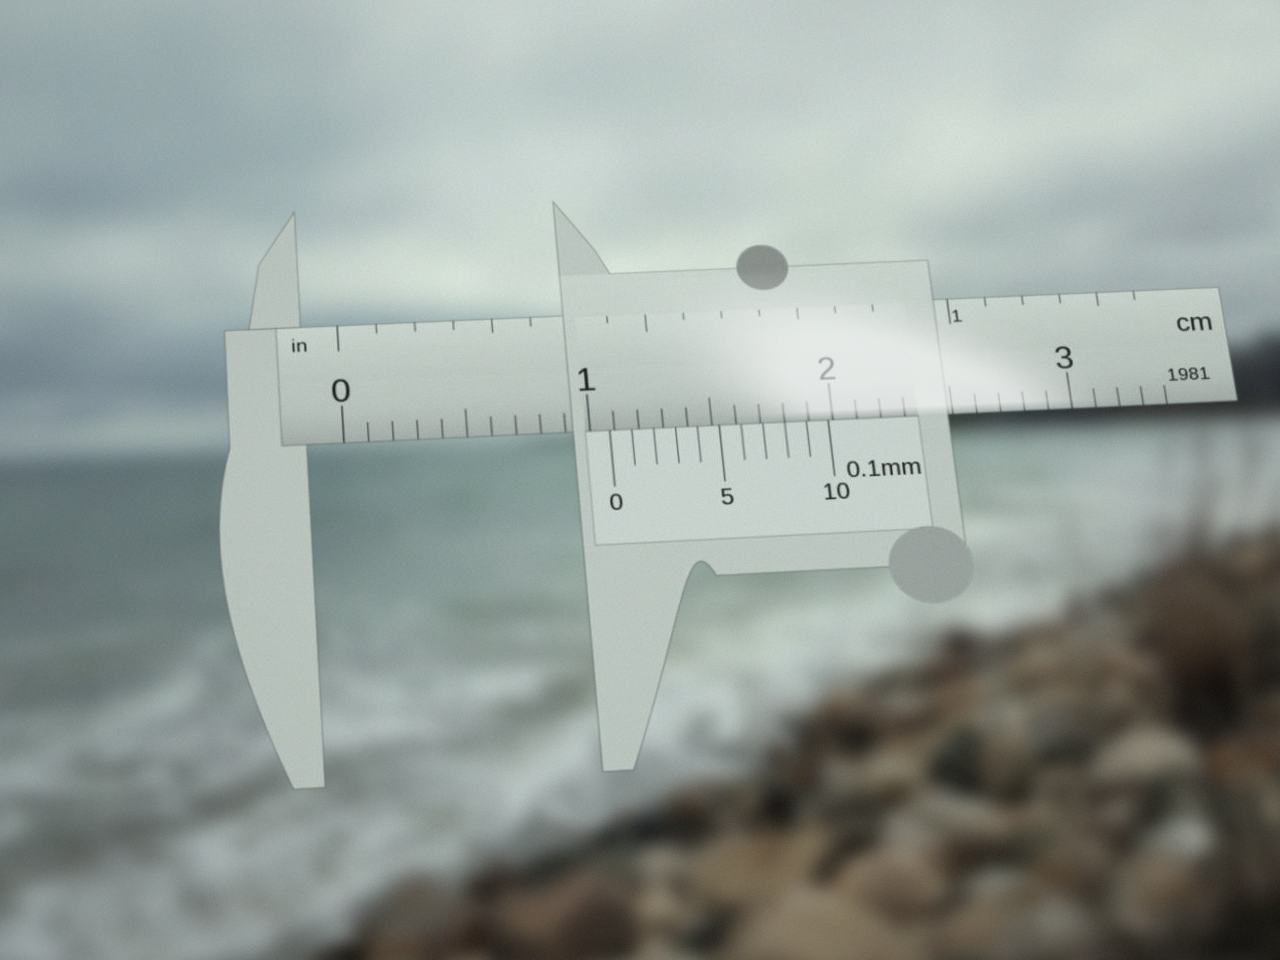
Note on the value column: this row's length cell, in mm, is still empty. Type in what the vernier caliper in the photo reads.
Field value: 10.8 mm
